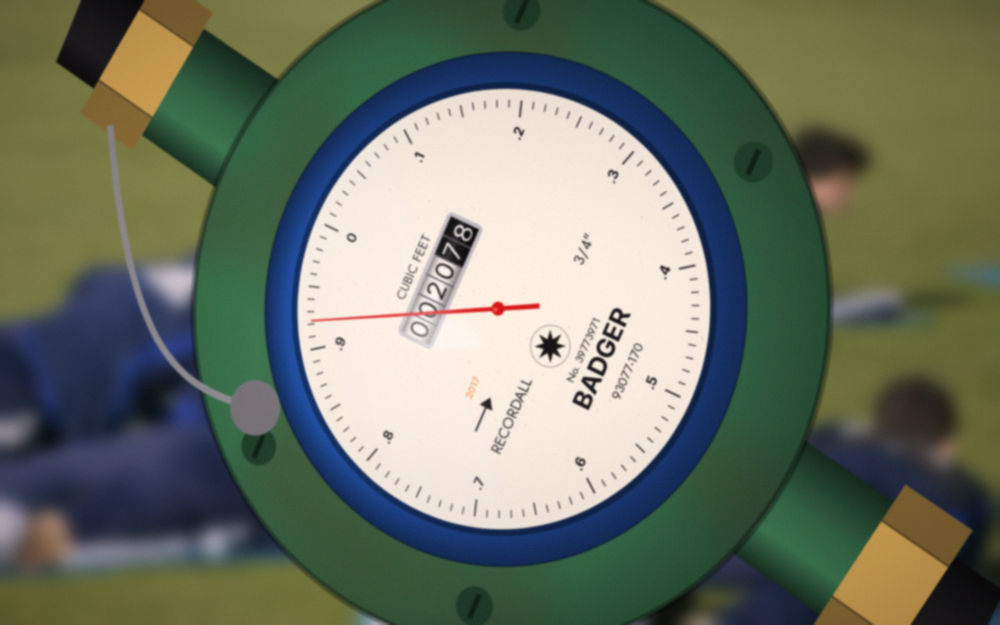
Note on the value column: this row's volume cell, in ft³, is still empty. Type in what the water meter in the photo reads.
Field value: 2077.92 ft³
